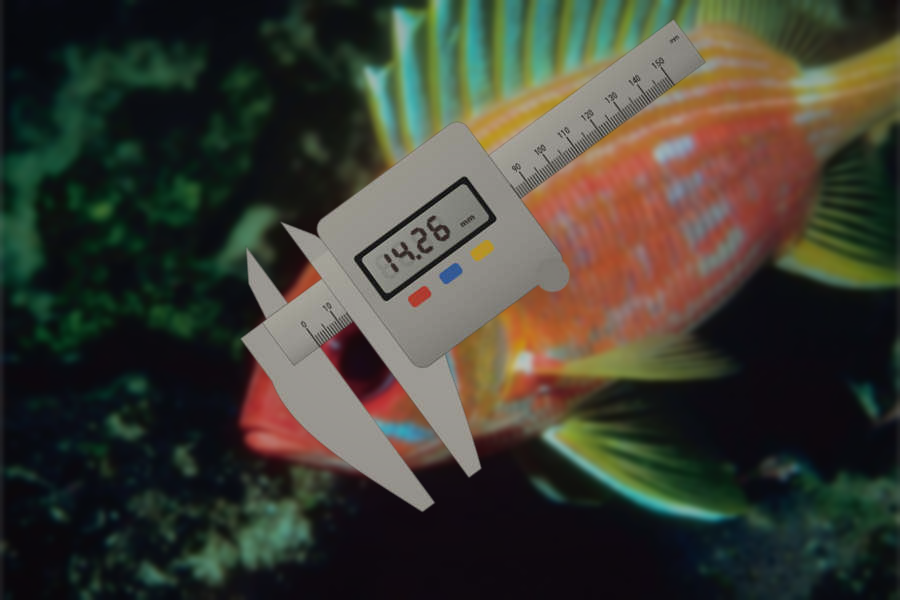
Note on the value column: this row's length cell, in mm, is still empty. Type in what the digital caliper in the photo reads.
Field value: 14.26 mm
